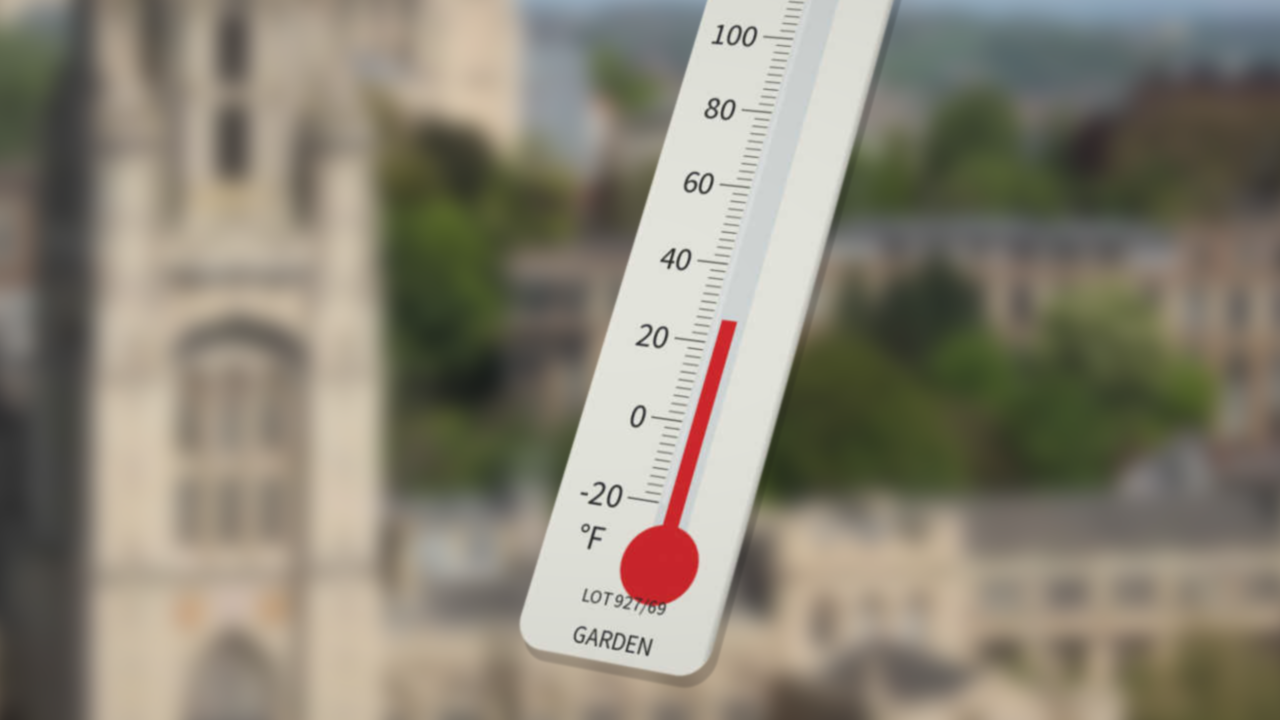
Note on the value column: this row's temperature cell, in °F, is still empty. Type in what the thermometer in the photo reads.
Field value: 26 °F
